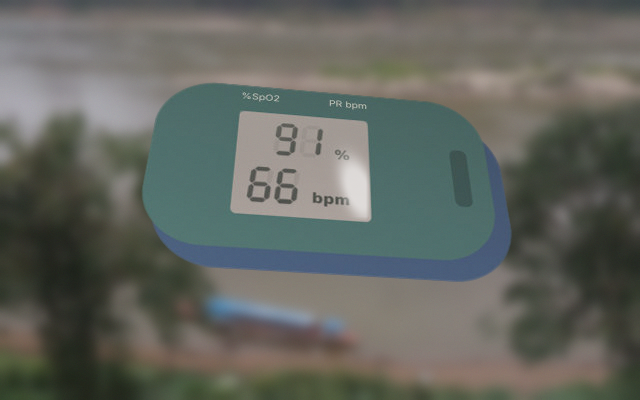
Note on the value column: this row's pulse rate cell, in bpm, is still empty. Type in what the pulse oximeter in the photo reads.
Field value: 66 bpm
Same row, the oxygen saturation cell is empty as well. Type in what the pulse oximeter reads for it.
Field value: 91 %
